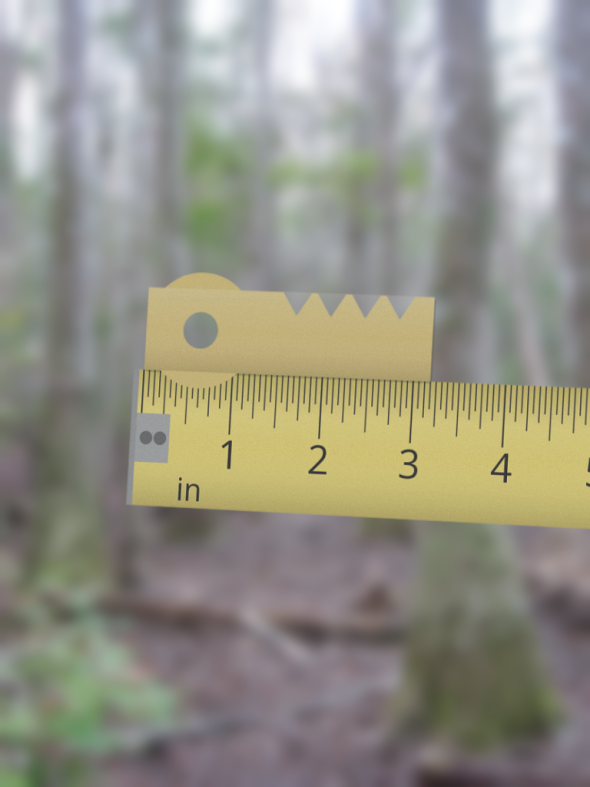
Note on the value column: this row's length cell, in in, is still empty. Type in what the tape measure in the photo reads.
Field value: 3.1875 in
